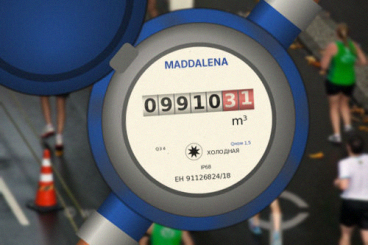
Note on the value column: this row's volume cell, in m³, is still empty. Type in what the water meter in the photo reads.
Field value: 9910.31 m³
